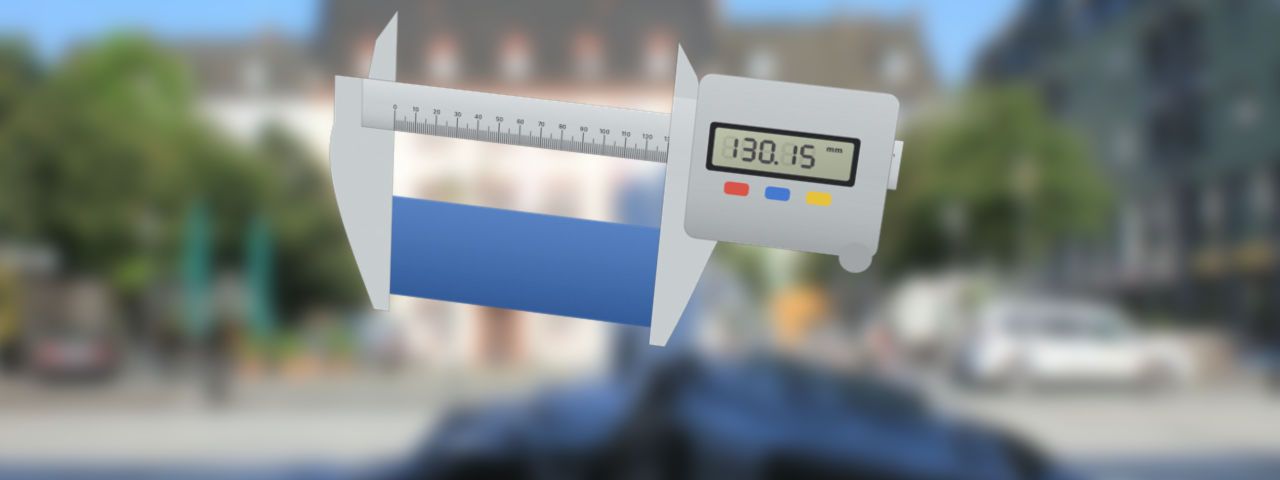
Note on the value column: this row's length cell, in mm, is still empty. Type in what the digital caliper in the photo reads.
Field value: 130.15 mm
